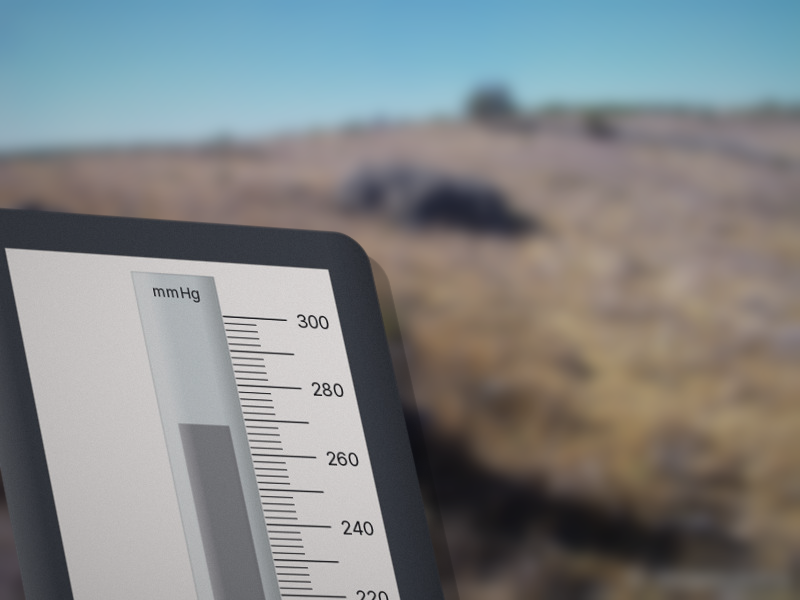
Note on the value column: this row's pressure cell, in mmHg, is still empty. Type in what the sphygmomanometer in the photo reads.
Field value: 268 mmHg
